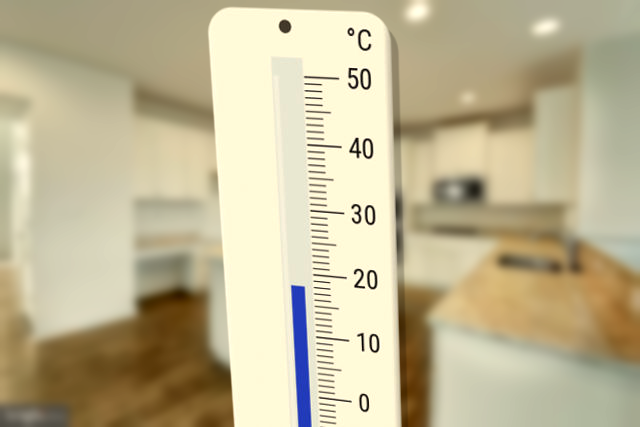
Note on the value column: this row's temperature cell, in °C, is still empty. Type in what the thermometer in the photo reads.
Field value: 18 °C
